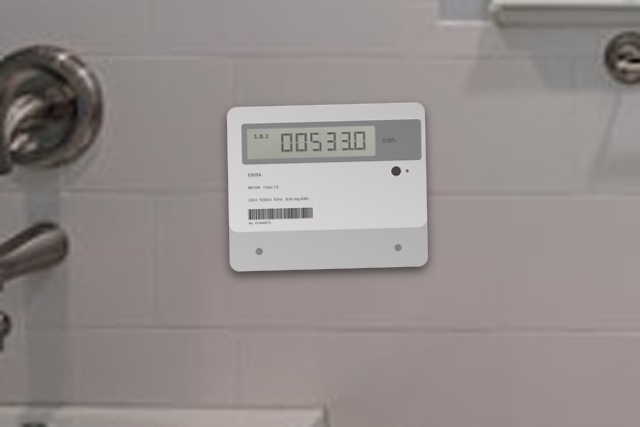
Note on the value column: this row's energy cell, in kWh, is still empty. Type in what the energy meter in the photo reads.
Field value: 533.0 kWh
